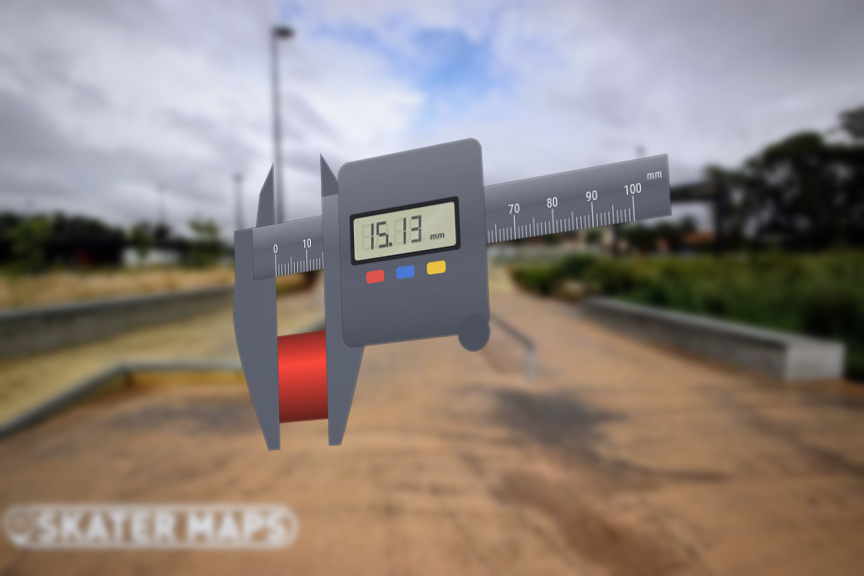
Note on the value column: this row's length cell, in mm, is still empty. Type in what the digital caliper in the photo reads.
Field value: 15.13 mm
